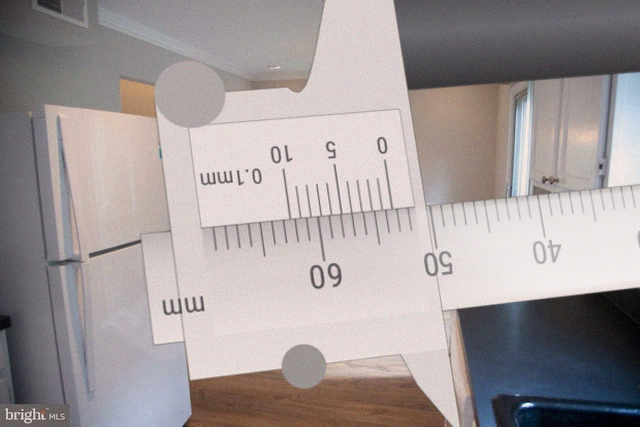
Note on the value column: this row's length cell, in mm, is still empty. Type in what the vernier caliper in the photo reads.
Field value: 53.4 mm
